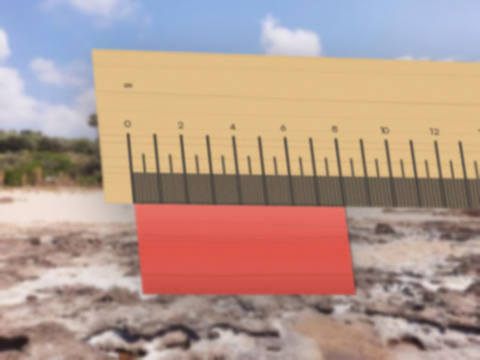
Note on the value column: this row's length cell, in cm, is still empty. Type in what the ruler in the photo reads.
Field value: 8 cm
